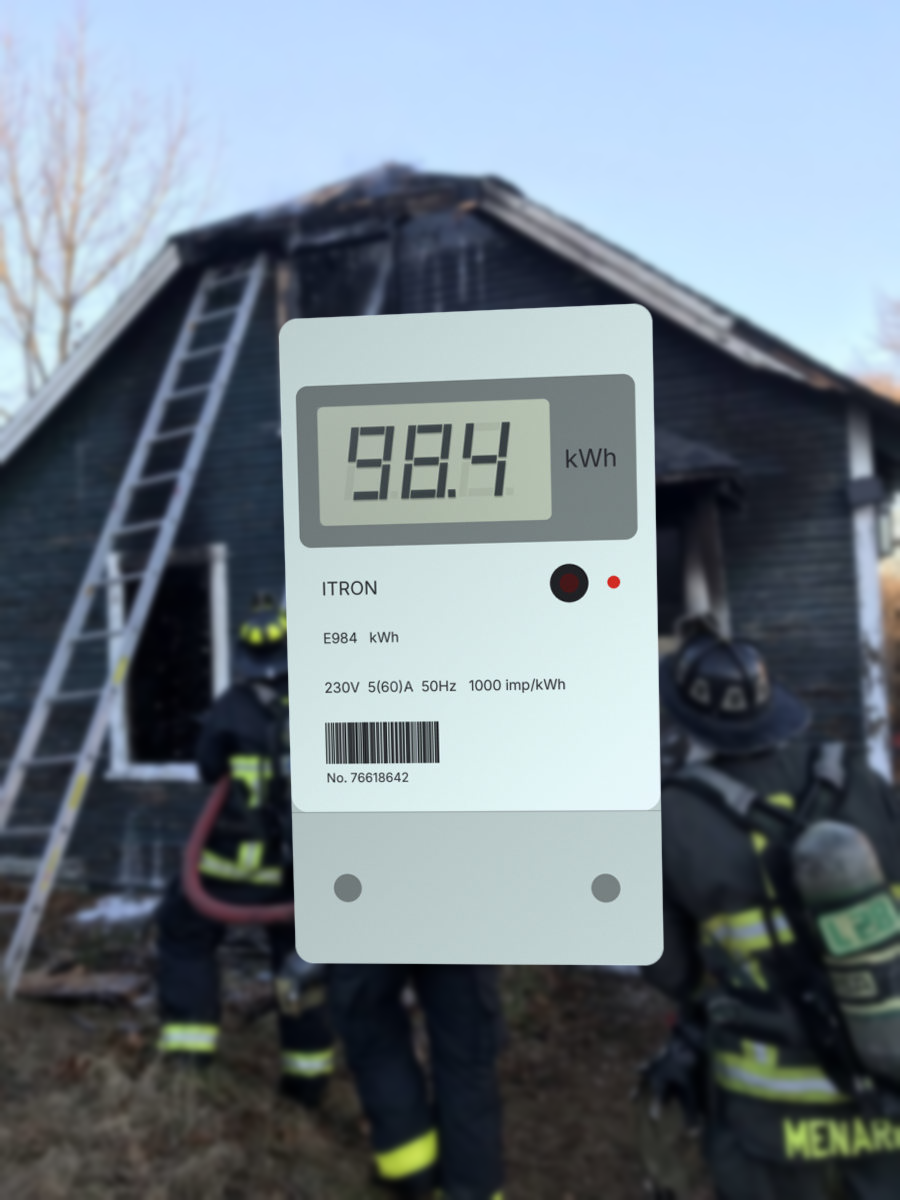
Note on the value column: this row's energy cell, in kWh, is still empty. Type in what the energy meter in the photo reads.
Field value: 98.4 kWh
